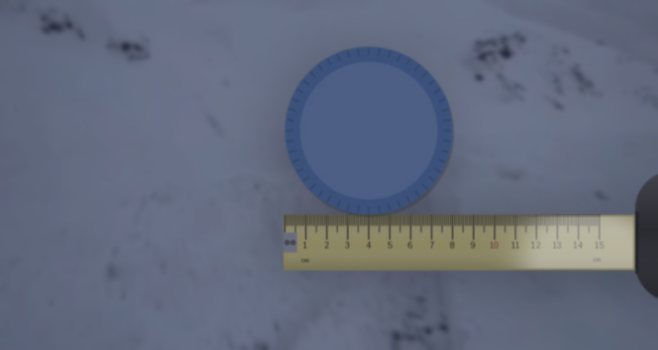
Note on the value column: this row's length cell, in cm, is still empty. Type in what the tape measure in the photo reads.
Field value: 8 cm
